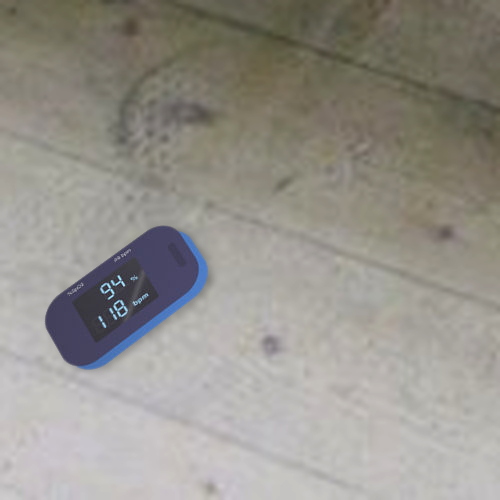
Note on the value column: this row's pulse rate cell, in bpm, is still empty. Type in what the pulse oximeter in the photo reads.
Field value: 118 bpm
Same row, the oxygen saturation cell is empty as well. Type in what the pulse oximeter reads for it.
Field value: 94 %
